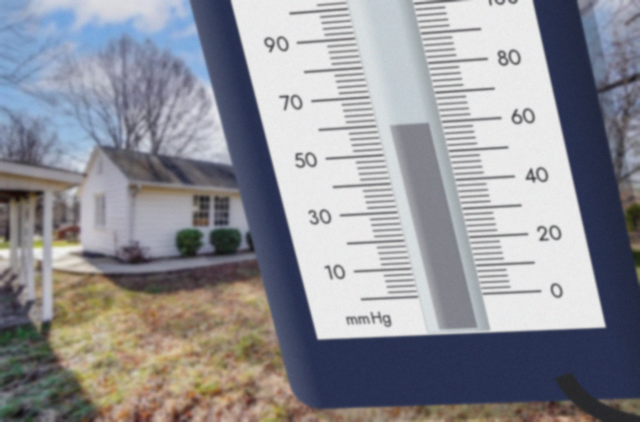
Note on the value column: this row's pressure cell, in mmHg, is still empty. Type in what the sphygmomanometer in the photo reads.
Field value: 60 mmHg
